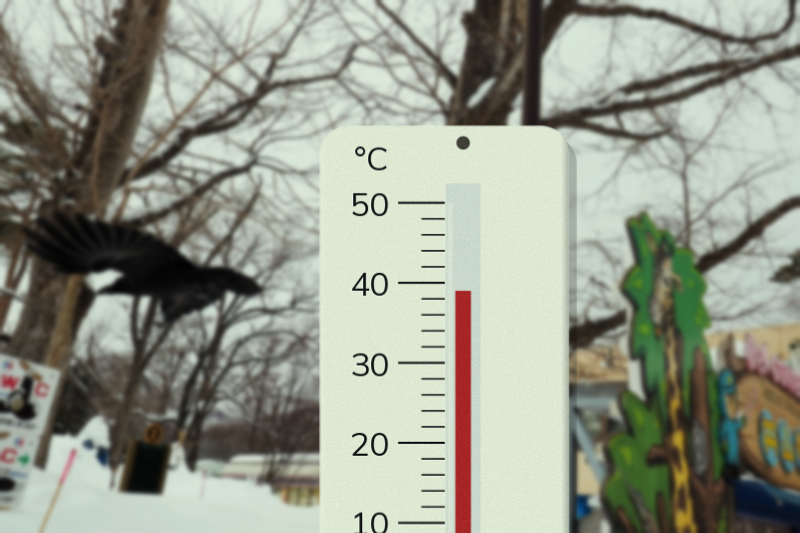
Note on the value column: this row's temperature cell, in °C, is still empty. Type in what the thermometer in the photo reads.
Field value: 39 °C
